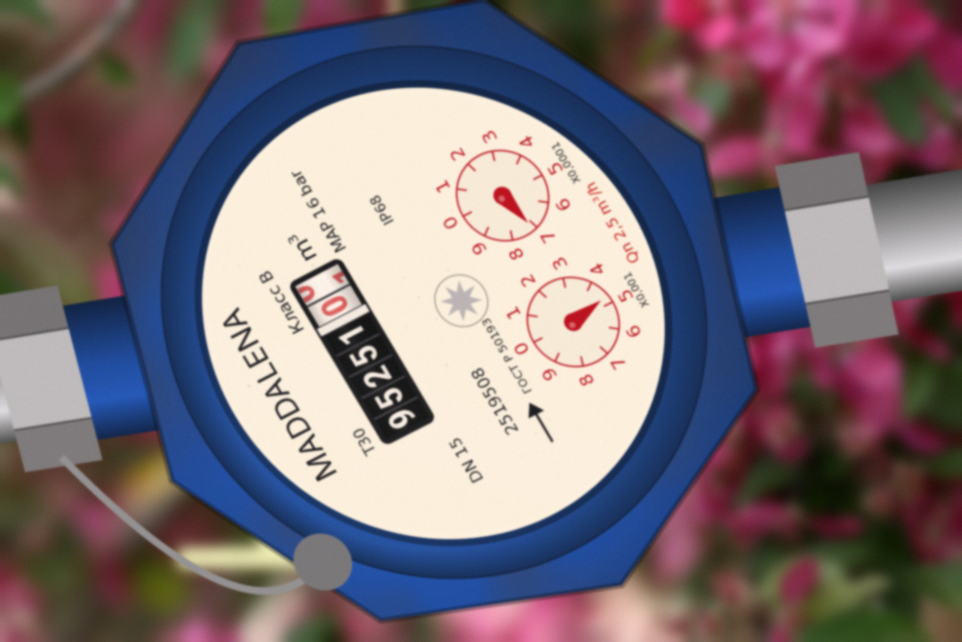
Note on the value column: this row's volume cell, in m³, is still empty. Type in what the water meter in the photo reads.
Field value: 95251.0047 m³
